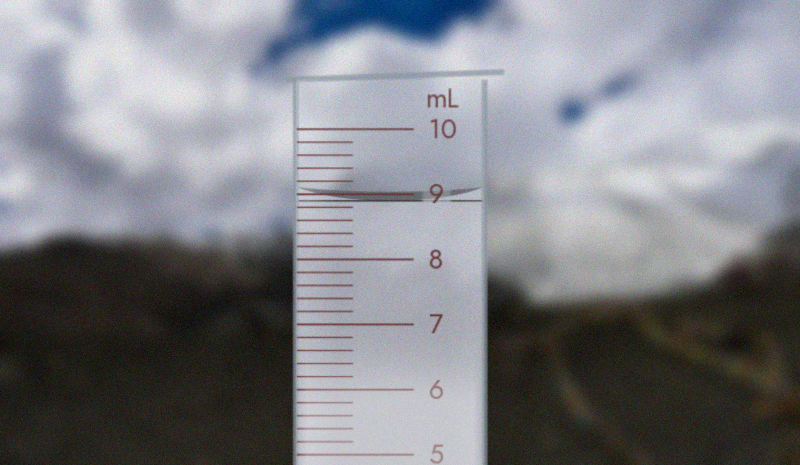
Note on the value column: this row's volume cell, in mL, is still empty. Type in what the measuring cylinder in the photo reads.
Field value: 8.9 mL
